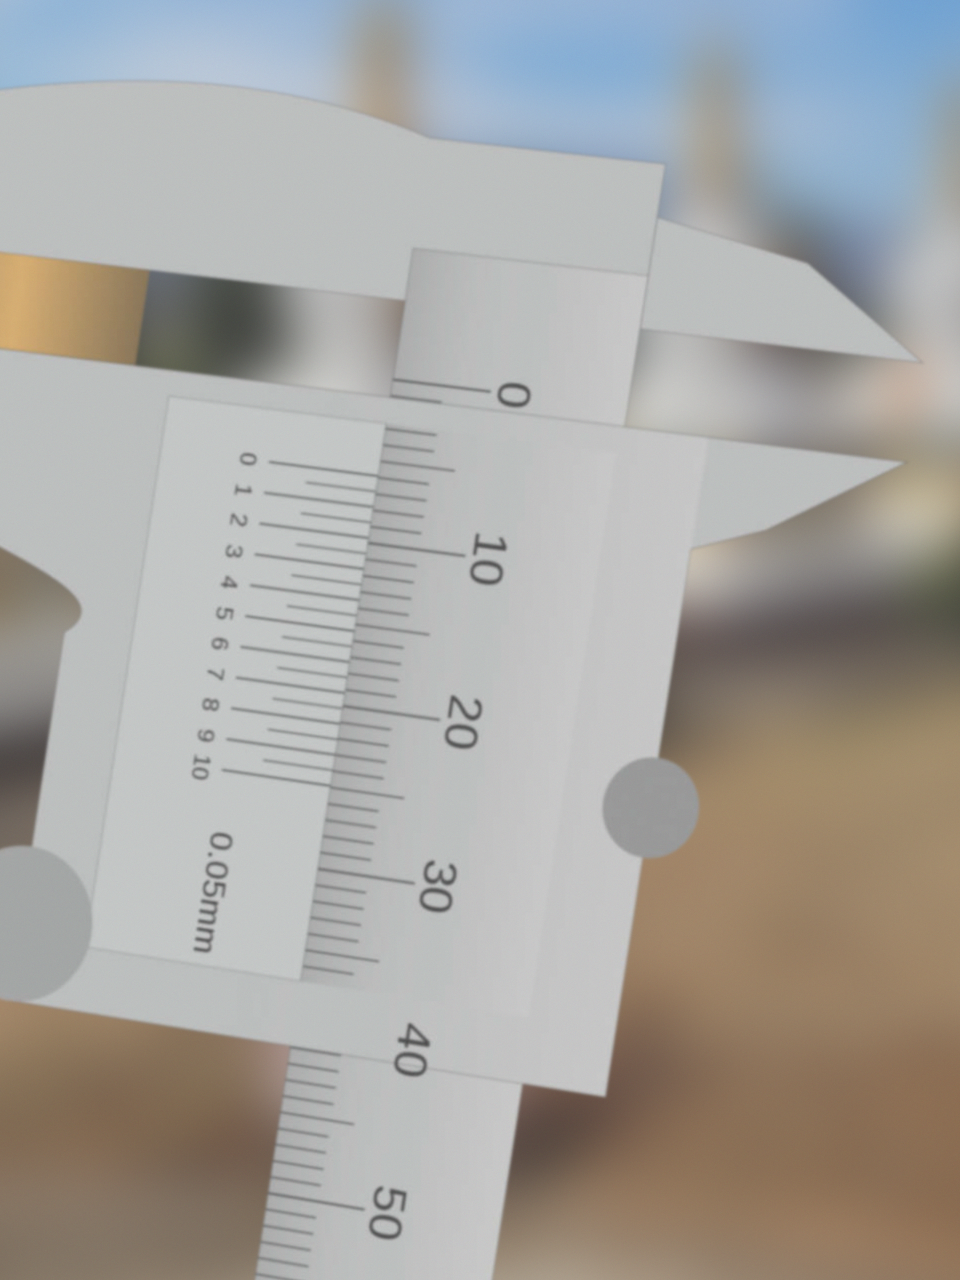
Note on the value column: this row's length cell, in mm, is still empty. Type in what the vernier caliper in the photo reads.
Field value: 5.9 mm
